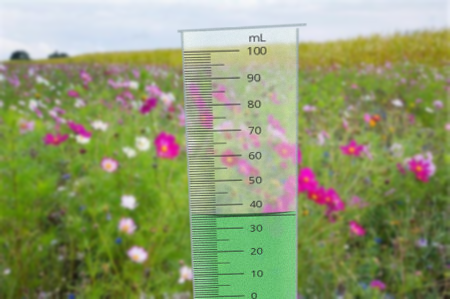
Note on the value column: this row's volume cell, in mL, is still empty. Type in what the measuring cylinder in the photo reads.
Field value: 35 mL
